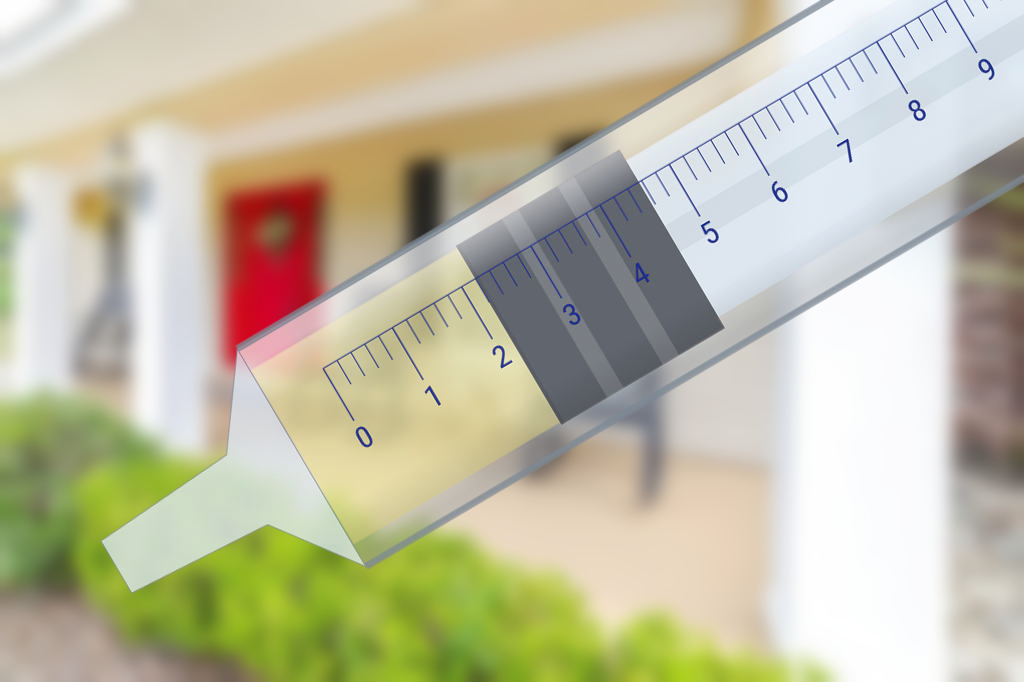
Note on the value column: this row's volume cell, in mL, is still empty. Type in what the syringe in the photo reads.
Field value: 2.2 mL
